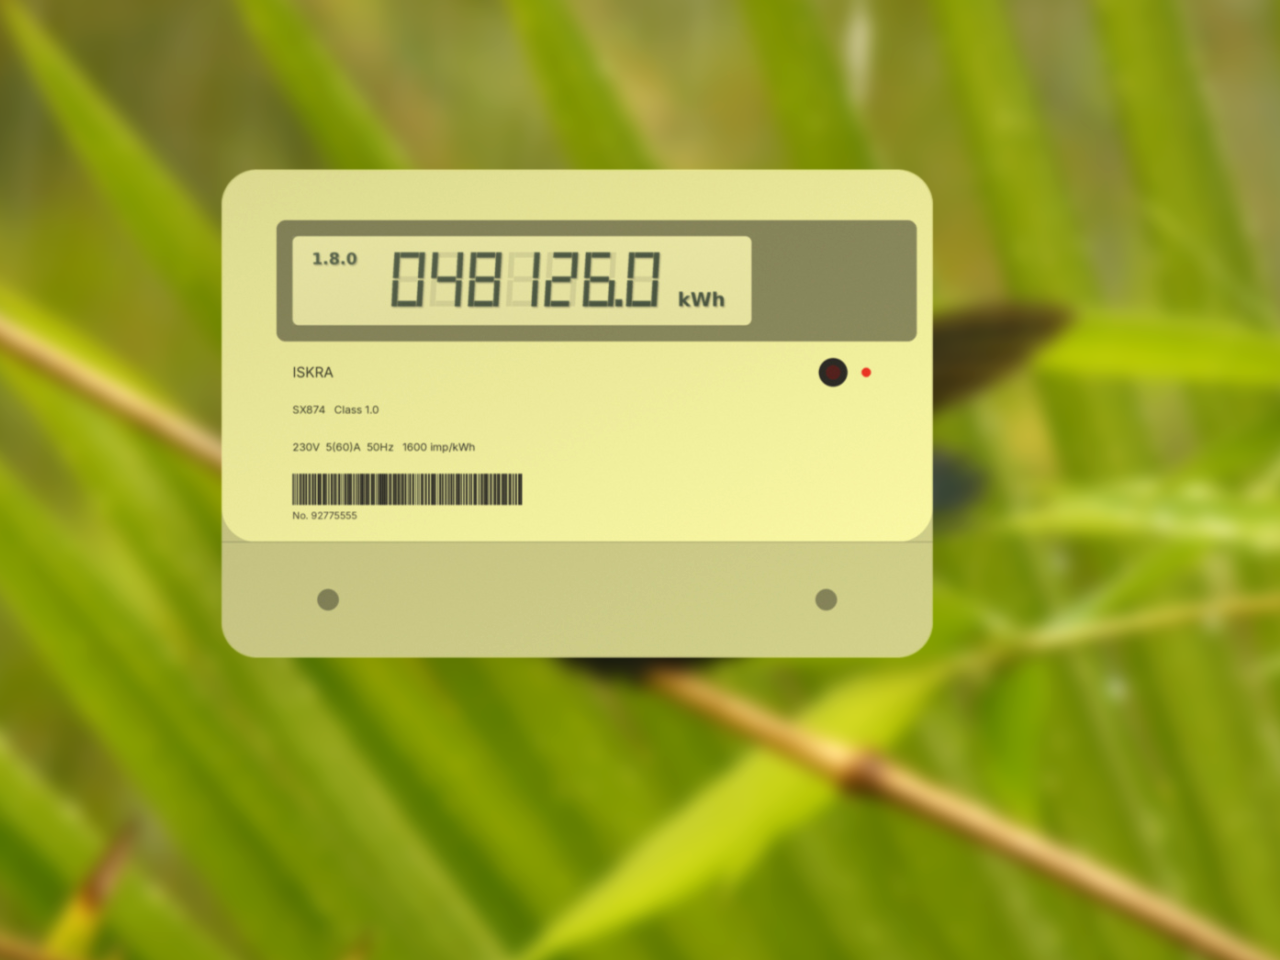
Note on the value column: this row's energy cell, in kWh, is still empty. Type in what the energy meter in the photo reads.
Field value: 48126.0 kWh
